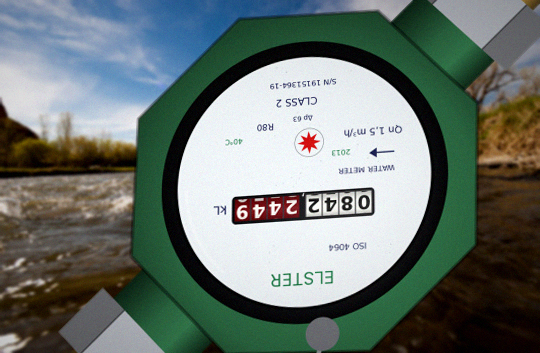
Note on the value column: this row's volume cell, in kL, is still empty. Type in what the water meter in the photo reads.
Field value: 842.2449 kL
